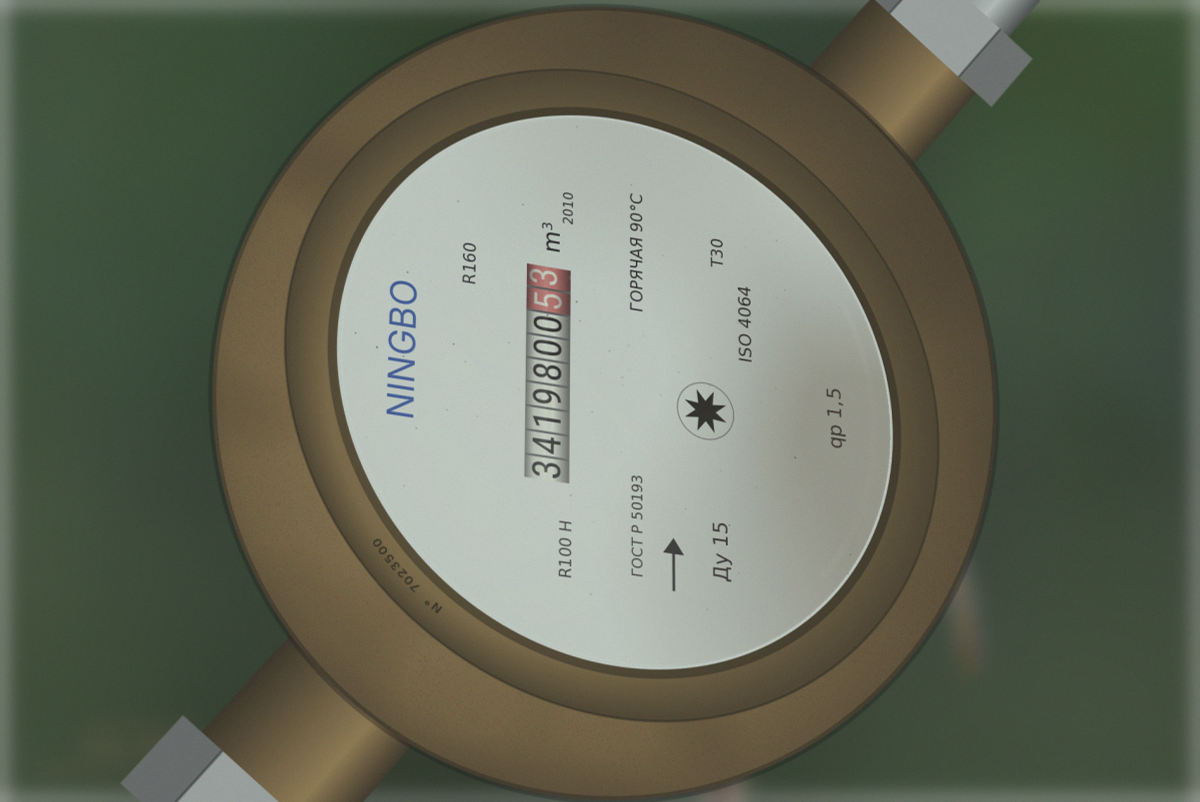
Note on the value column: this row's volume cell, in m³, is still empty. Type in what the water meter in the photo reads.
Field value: 3419800.53 m³
